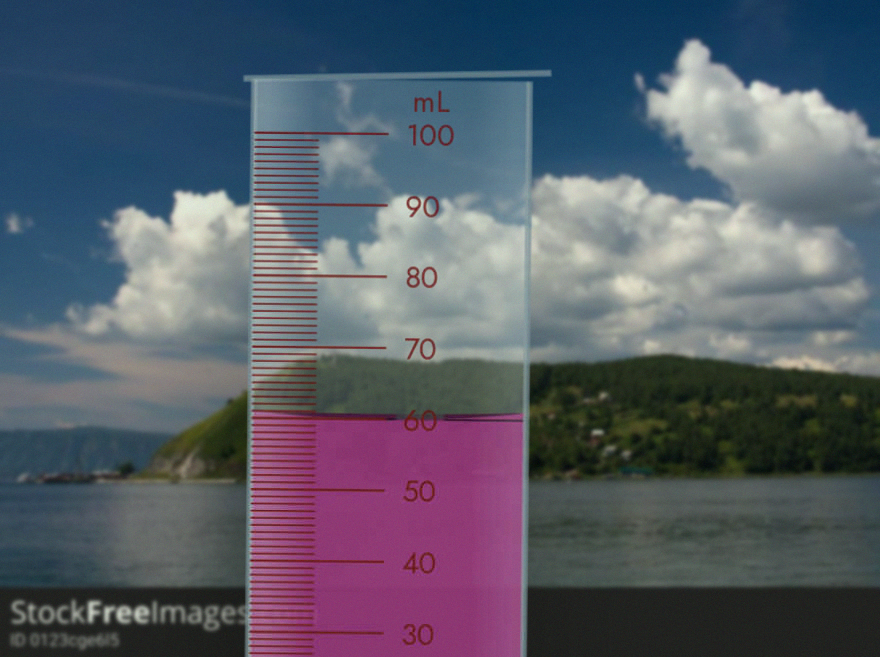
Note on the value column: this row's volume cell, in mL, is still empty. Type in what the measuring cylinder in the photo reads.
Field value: 60 mL
